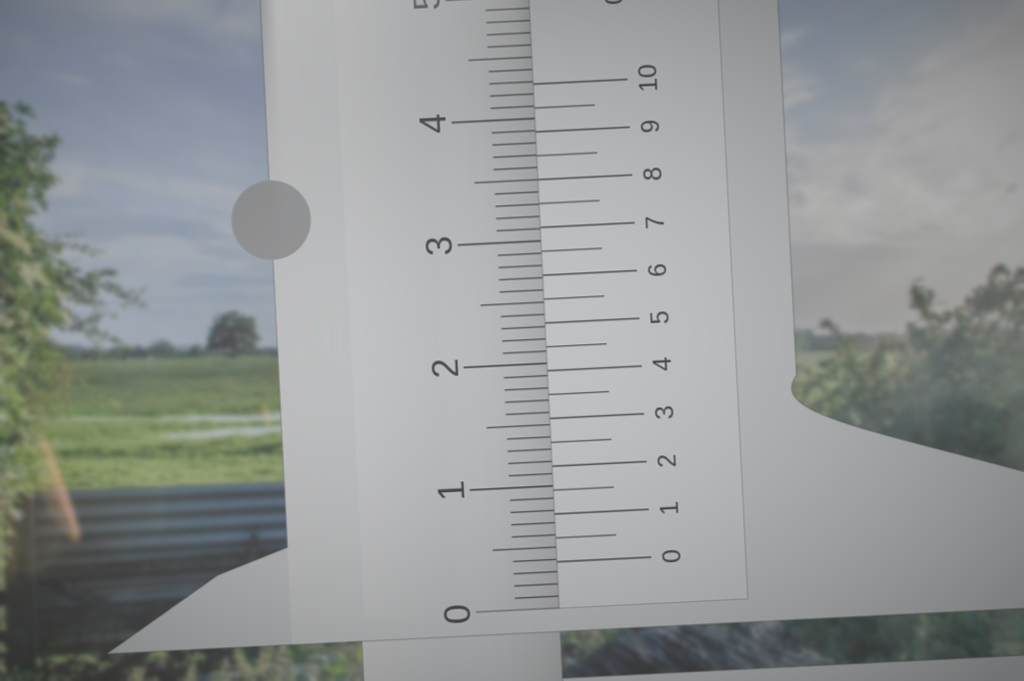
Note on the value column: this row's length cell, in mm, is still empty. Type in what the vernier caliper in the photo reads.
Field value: 3.8 mm
